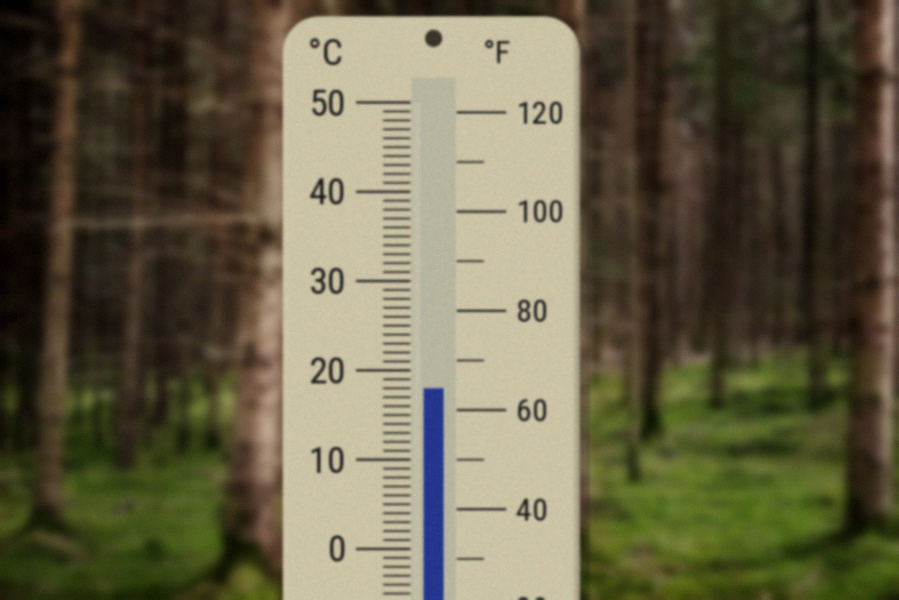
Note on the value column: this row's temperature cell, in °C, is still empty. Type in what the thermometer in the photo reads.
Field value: 18 °C
